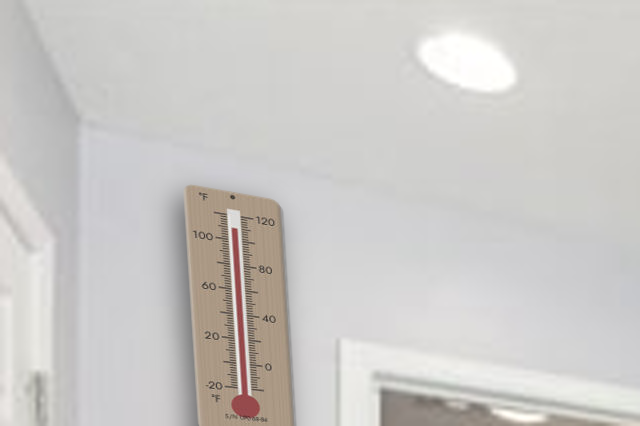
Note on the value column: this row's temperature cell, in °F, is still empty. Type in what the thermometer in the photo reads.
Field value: 110 °F
